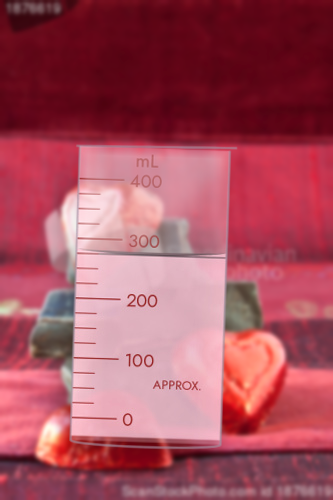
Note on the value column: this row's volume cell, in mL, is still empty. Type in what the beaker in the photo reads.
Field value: 275 mL
